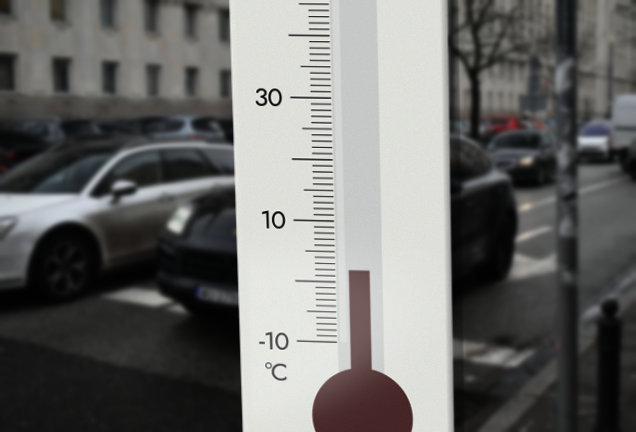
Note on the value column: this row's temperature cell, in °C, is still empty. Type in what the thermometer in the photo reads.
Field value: 2 °C
